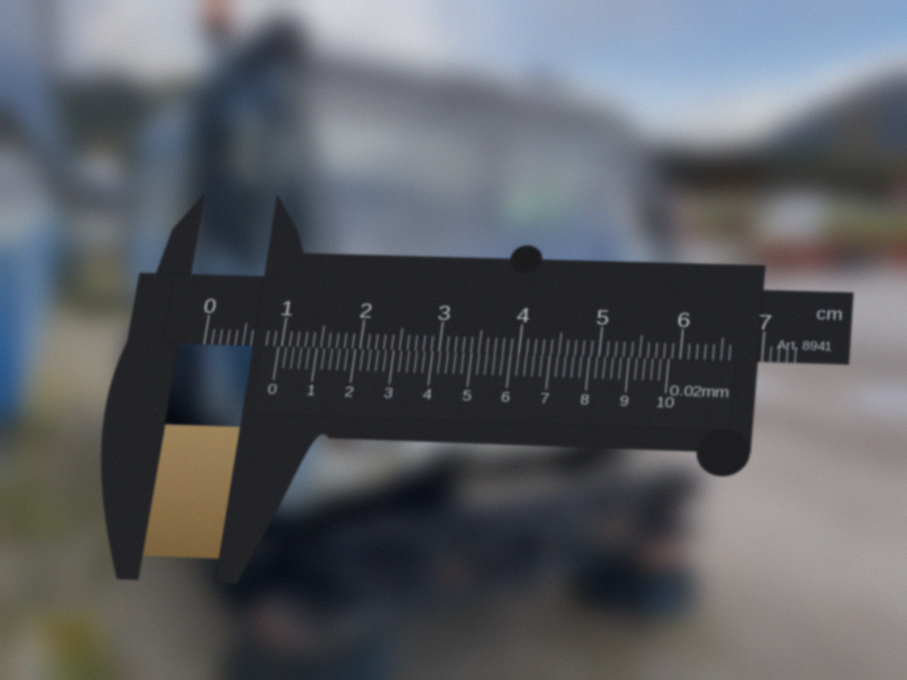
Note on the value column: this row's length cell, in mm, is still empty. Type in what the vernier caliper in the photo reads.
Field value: 9.6 mm
